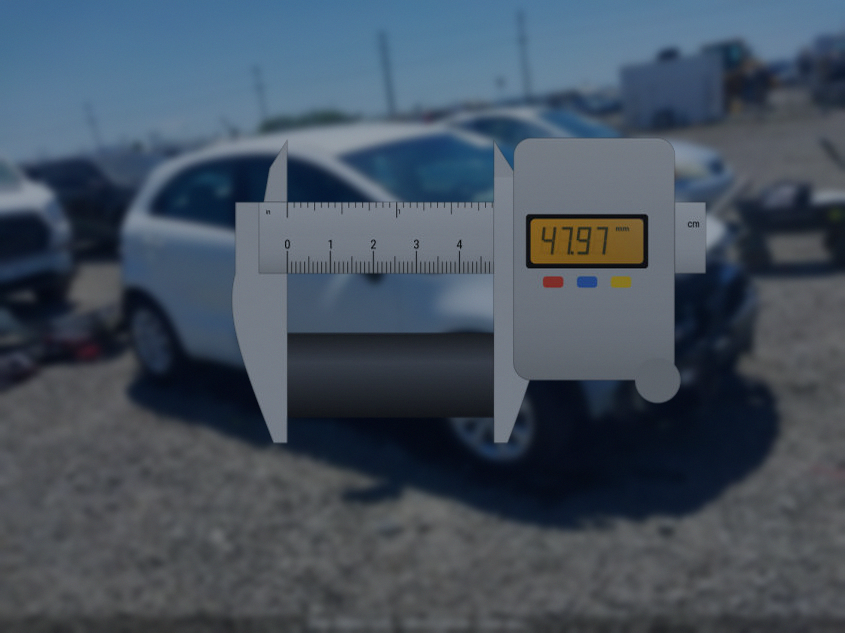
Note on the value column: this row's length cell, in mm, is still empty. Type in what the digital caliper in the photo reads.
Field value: 47.97 mm
